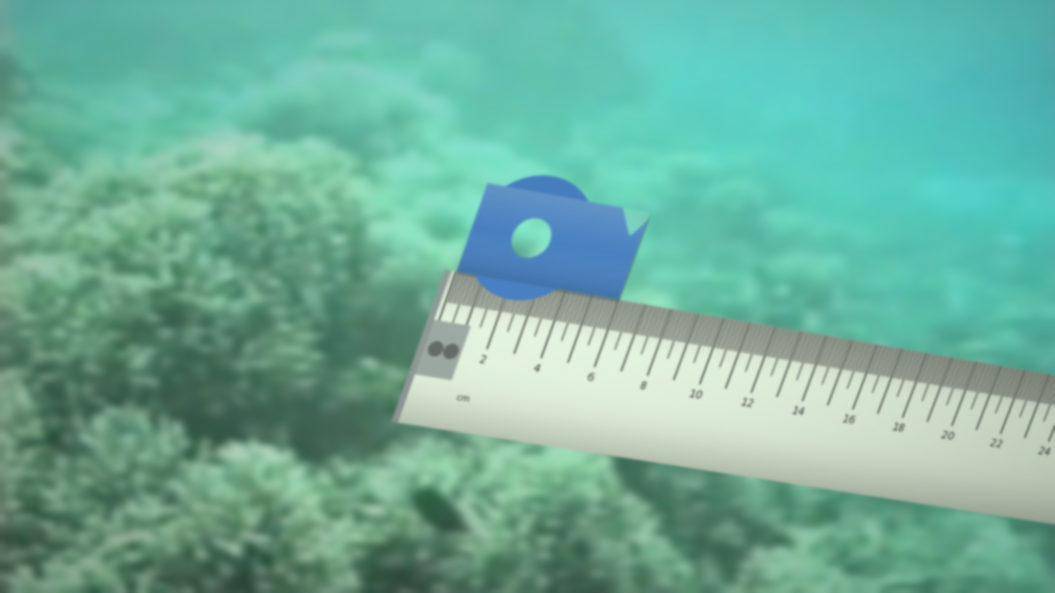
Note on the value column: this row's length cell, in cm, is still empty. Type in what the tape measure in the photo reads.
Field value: 6 cm
